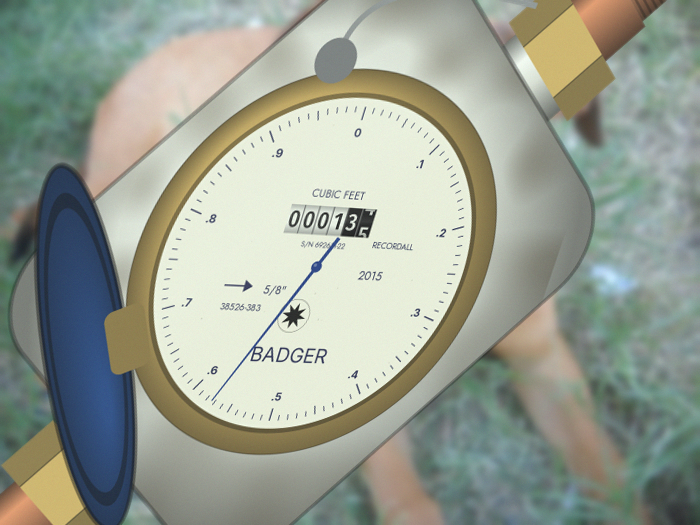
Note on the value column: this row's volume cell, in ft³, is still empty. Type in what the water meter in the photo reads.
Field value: 134.57 ft³
